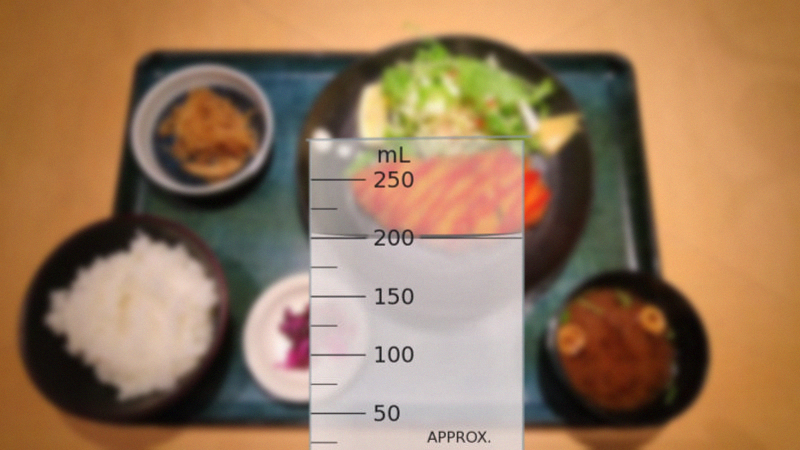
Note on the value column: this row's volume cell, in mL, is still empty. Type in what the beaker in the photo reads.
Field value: 200 mL
